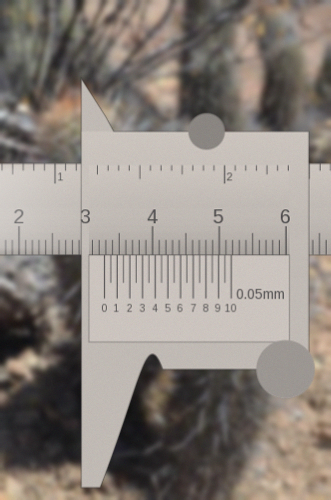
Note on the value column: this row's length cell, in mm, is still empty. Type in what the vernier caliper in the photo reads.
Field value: 32.8 mm
